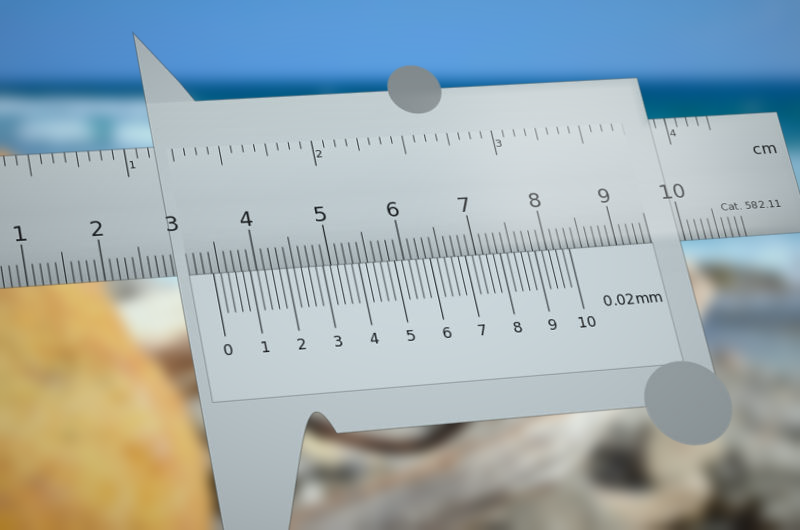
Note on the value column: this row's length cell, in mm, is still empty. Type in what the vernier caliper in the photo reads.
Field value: 34.2 mm
